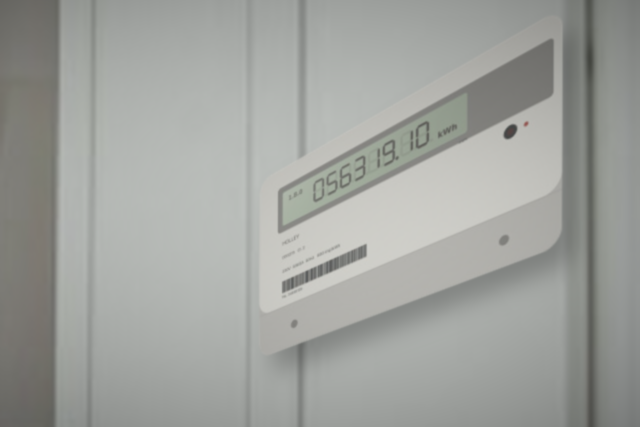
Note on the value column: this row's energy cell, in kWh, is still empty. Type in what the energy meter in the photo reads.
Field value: 56319.10 kWh
